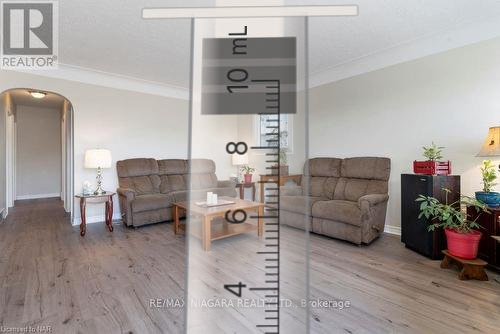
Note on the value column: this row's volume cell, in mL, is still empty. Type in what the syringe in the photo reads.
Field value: 9 mL
